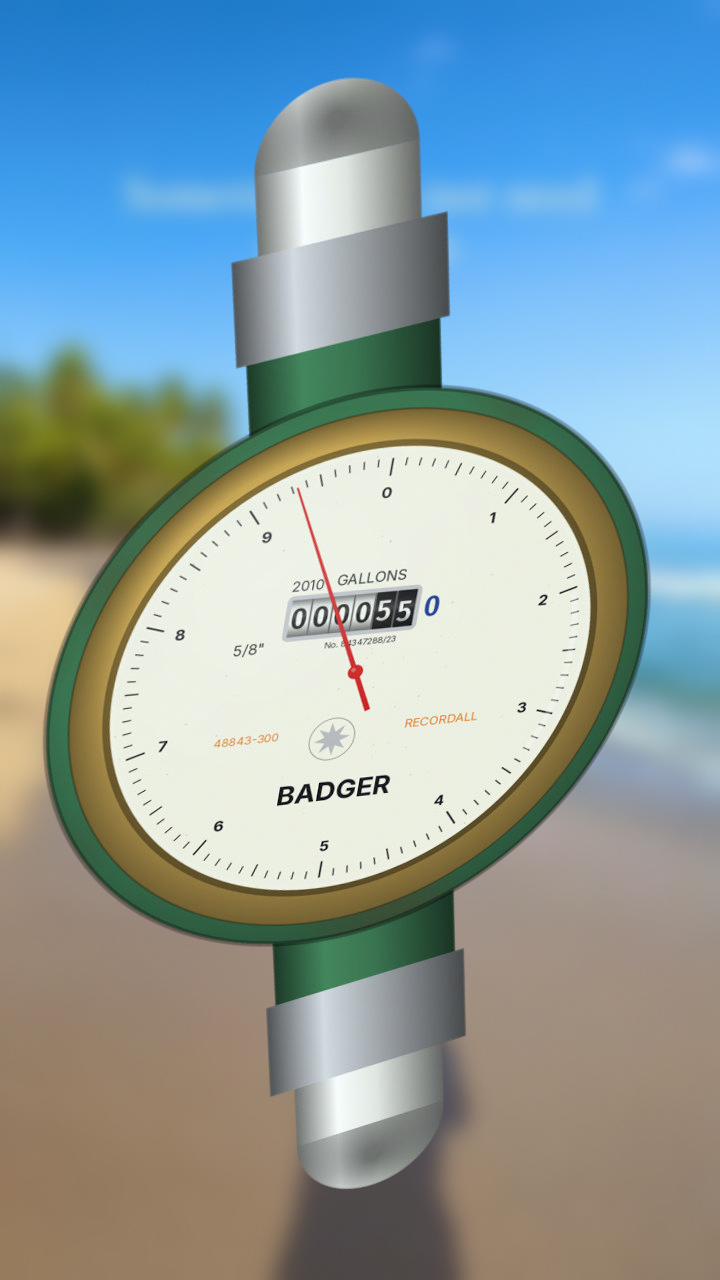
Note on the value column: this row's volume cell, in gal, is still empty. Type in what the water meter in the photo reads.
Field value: 549.3 gal
